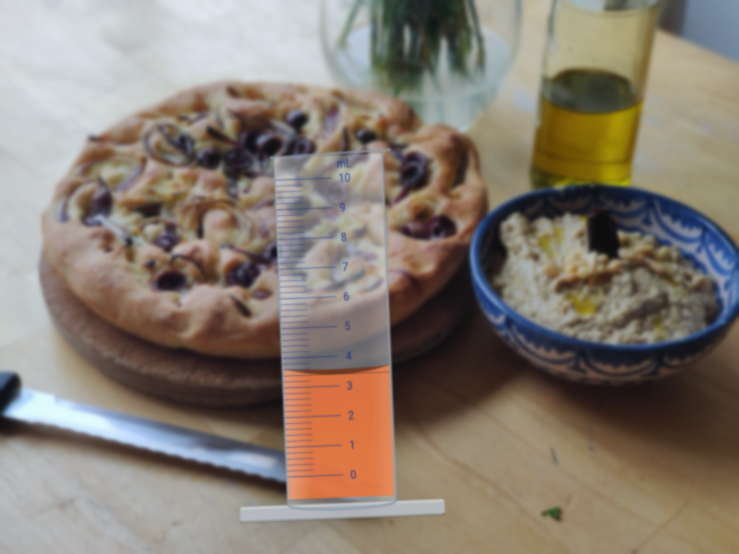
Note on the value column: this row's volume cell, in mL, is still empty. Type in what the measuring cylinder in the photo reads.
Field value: 3.4 mL
